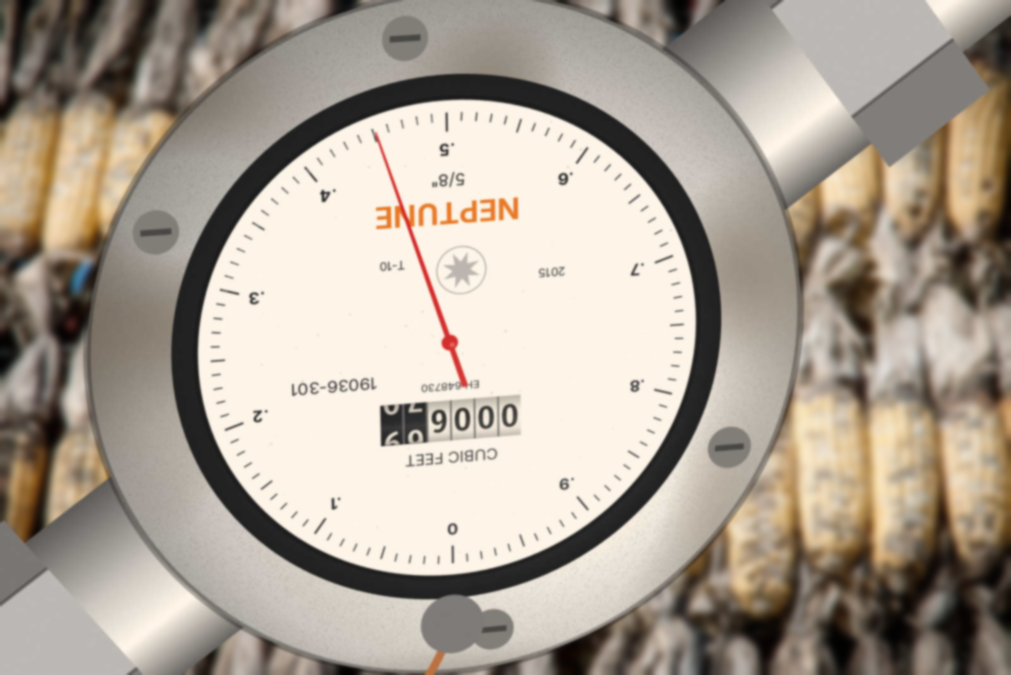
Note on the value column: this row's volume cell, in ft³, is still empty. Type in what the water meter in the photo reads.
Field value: 669.45 ft³
